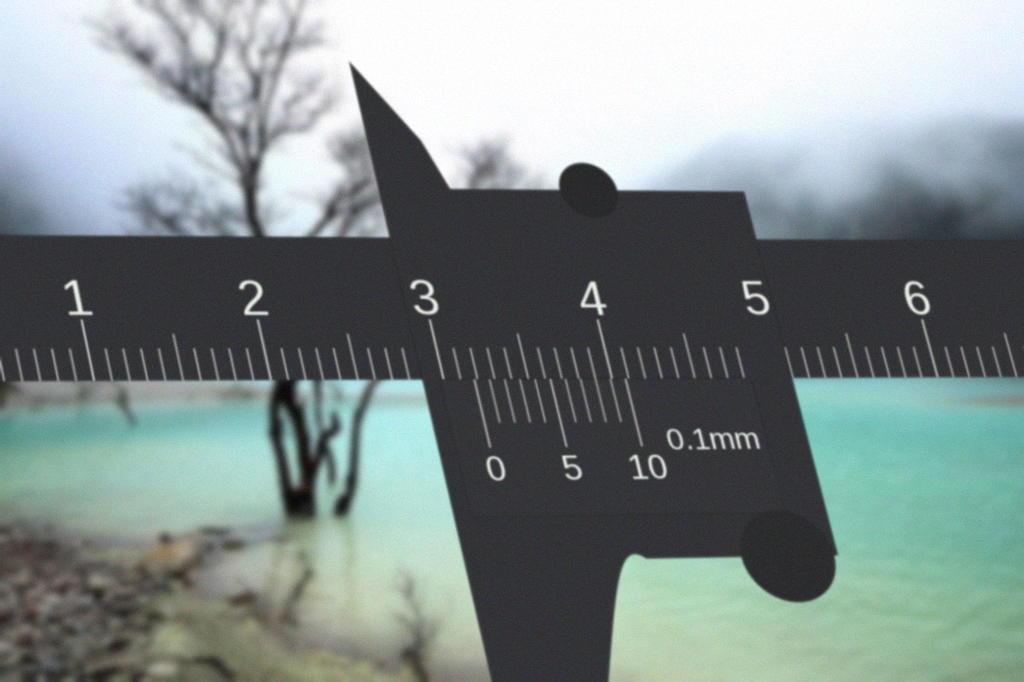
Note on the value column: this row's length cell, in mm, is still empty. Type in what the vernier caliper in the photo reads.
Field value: 31.8 mm
